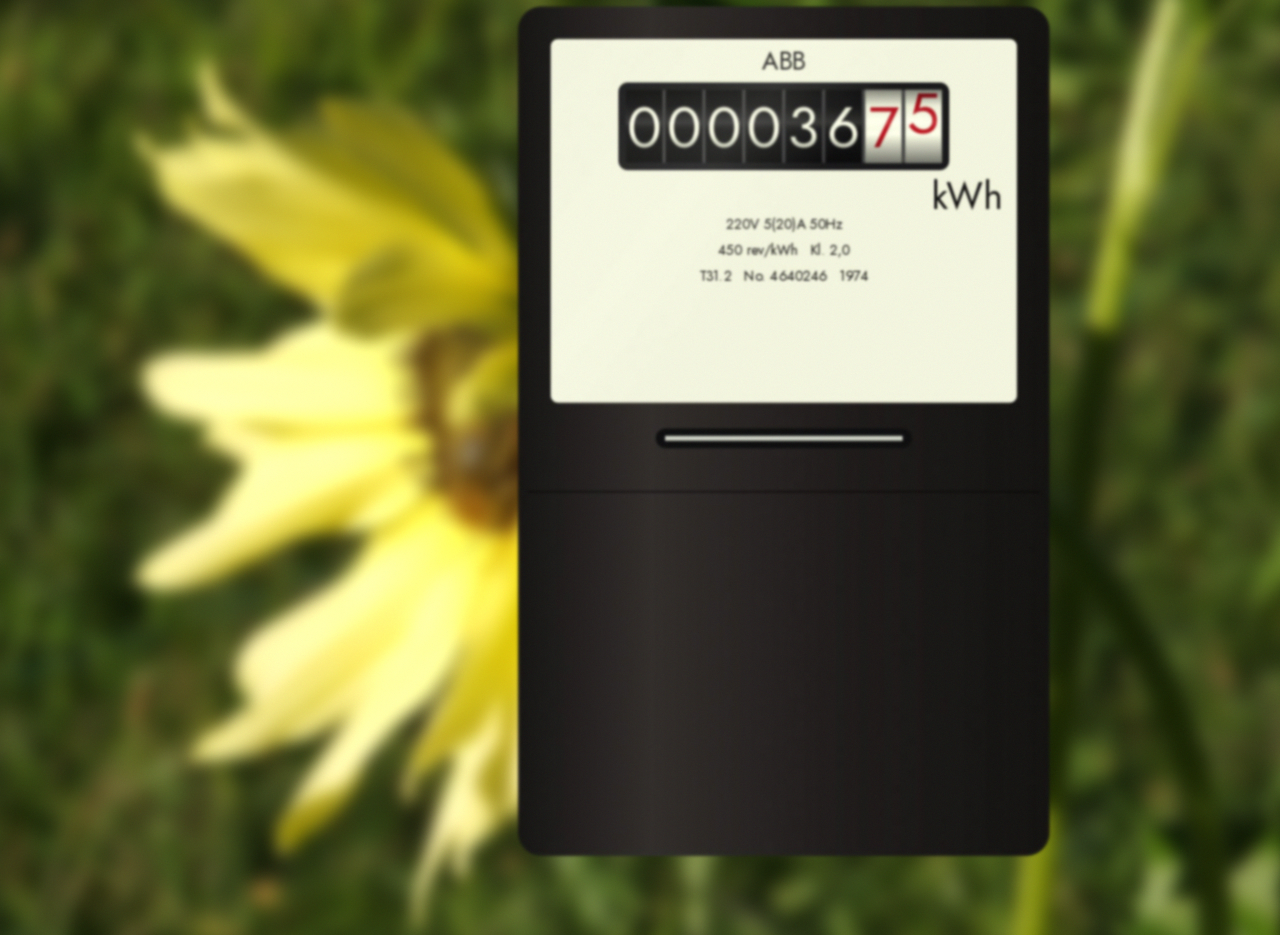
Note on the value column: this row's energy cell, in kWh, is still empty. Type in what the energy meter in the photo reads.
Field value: 36.75 kWh
